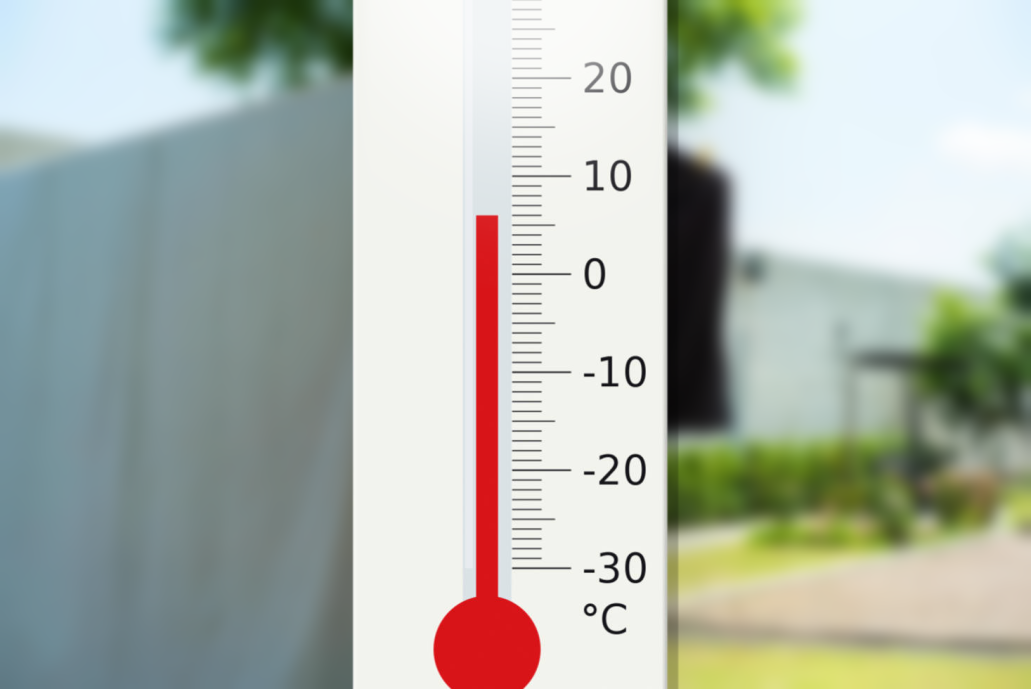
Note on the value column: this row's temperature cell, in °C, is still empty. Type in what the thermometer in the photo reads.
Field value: 6 °C
